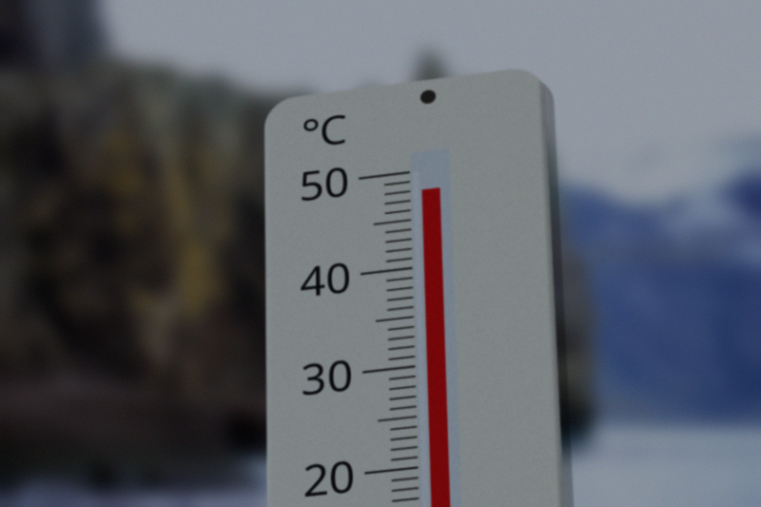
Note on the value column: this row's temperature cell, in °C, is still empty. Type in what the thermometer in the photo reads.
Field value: 48 °C
